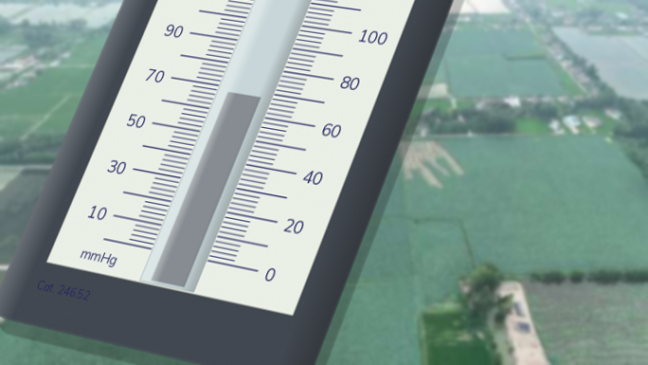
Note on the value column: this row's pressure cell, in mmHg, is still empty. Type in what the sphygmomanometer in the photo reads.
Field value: 68 mmHg
